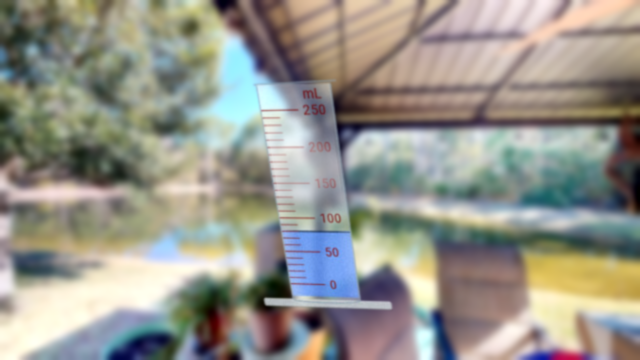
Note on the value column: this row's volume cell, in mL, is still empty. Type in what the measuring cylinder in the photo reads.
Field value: 80 mL
